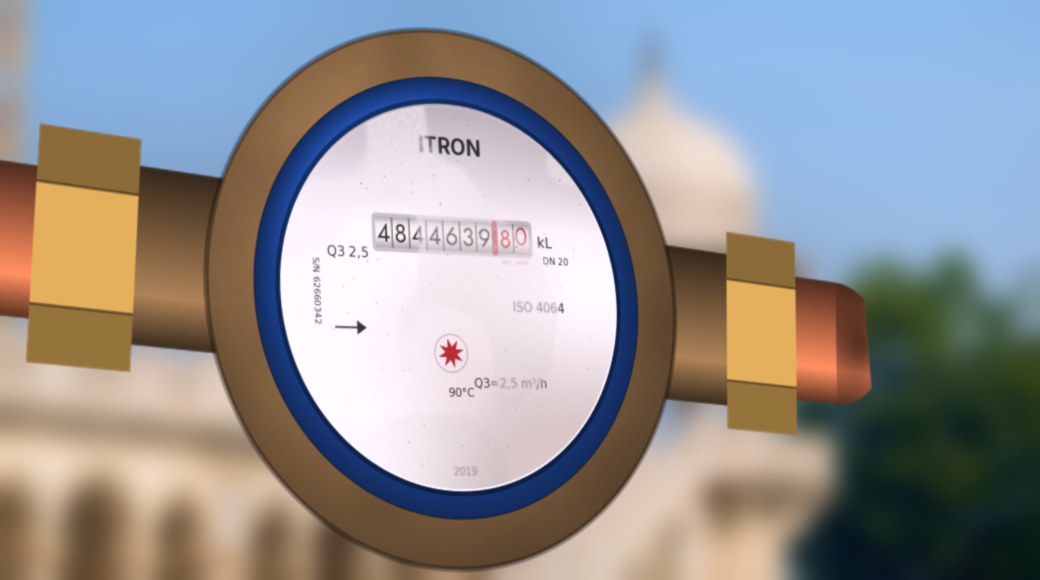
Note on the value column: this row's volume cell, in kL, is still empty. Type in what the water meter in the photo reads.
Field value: 4844639.80 kL
